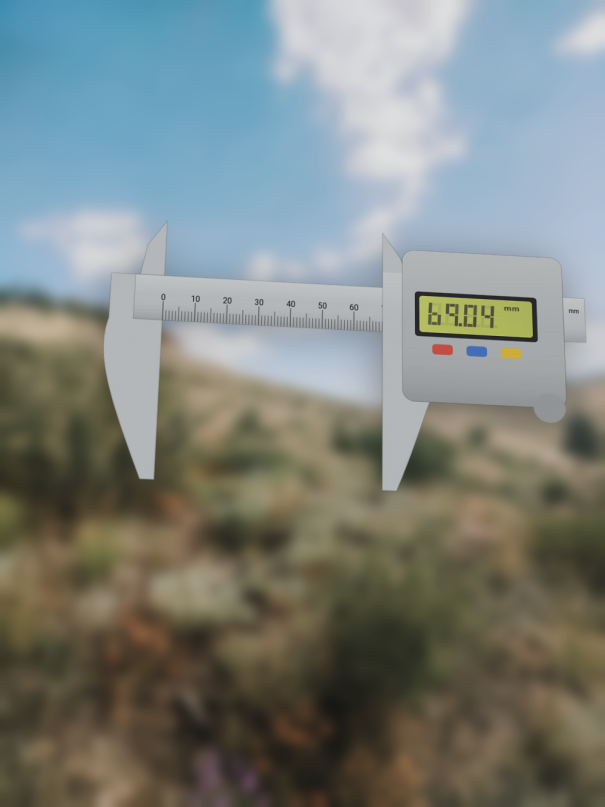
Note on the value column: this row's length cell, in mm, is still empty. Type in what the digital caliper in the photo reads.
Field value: 69.04 mm
